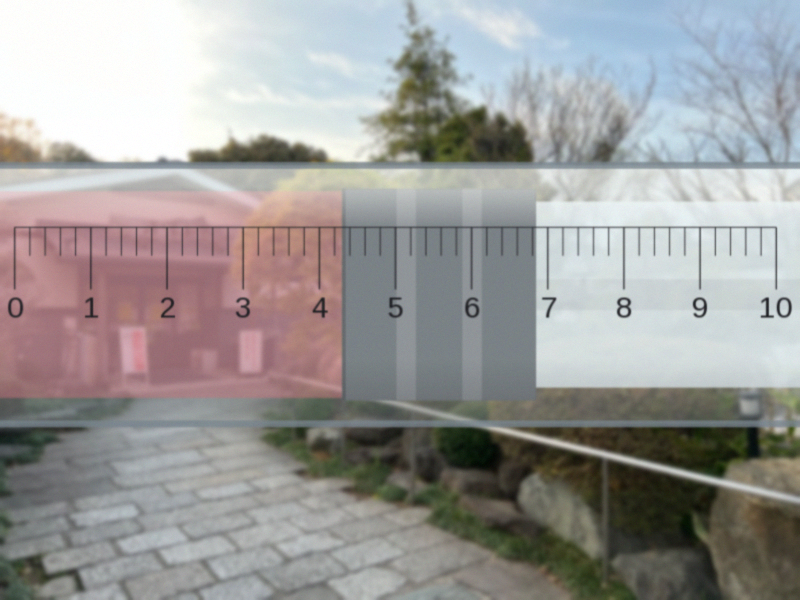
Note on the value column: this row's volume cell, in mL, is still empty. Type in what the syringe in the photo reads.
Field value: 4.3 mL
